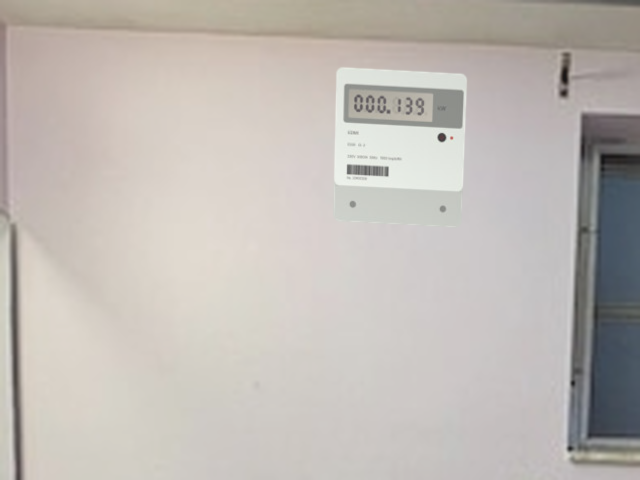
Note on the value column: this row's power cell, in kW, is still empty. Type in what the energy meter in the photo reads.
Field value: 0.139 kW
